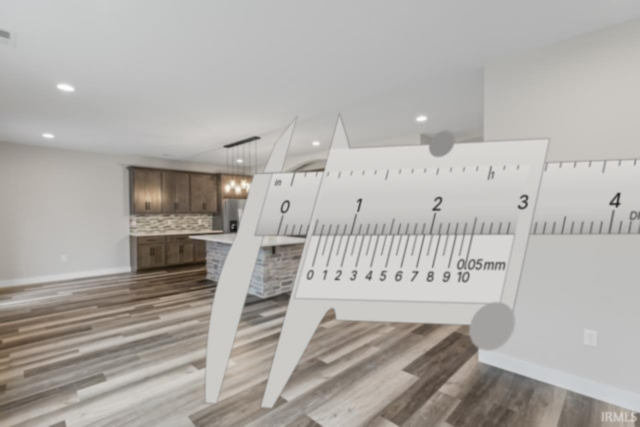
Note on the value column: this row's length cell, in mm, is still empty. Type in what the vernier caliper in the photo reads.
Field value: 6.0 mm
